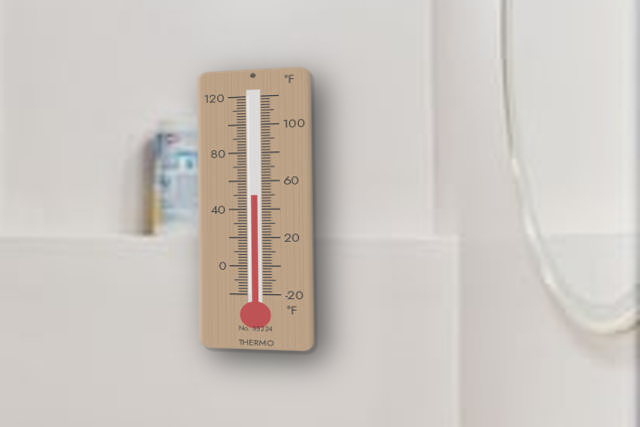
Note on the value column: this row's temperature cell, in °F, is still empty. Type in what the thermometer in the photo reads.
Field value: 50 °F
